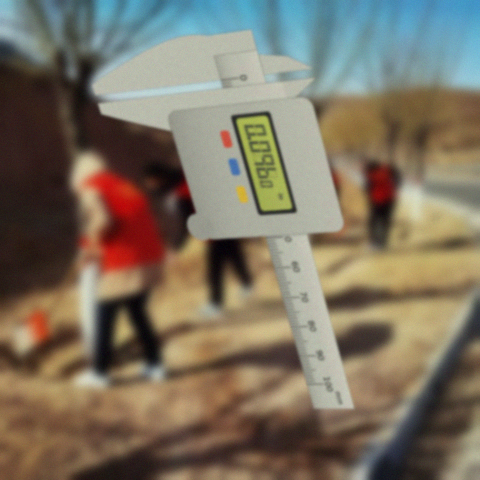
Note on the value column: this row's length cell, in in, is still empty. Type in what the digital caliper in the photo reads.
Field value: 0.0960 in
